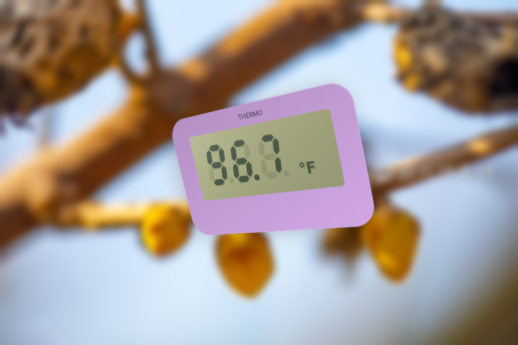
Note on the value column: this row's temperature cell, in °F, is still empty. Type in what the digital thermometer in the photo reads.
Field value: 96.7 °F
